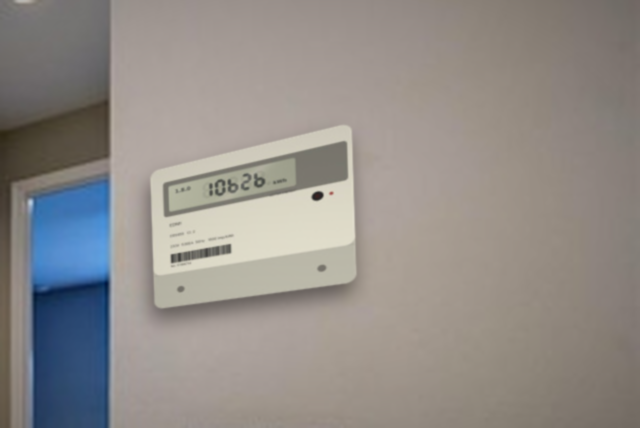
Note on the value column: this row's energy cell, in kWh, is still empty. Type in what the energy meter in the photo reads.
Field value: 10626 kWh
